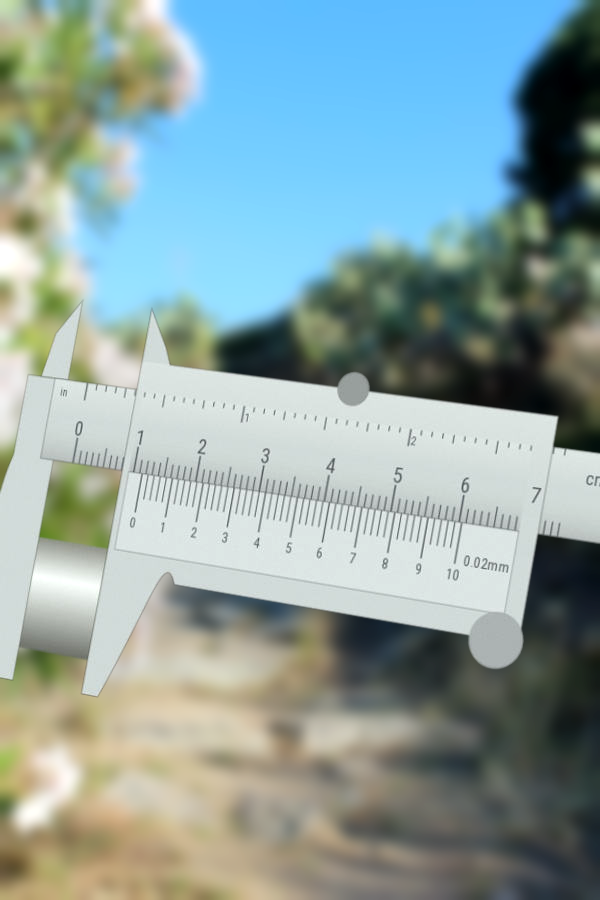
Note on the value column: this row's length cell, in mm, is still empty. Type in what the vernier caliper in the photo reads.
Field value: 11.4 mm
